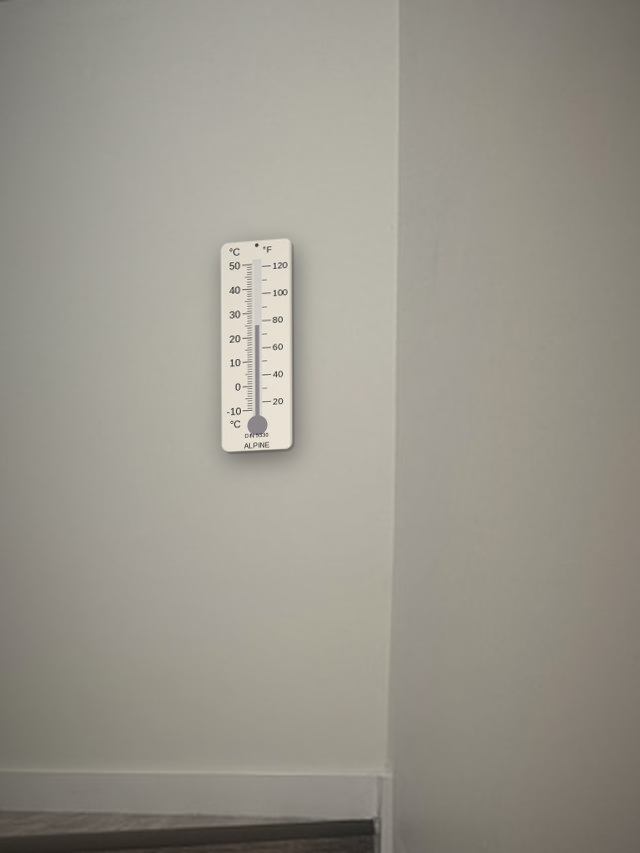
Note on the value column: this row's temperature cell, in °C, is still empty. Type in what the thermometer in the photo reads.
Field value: 25 °C
